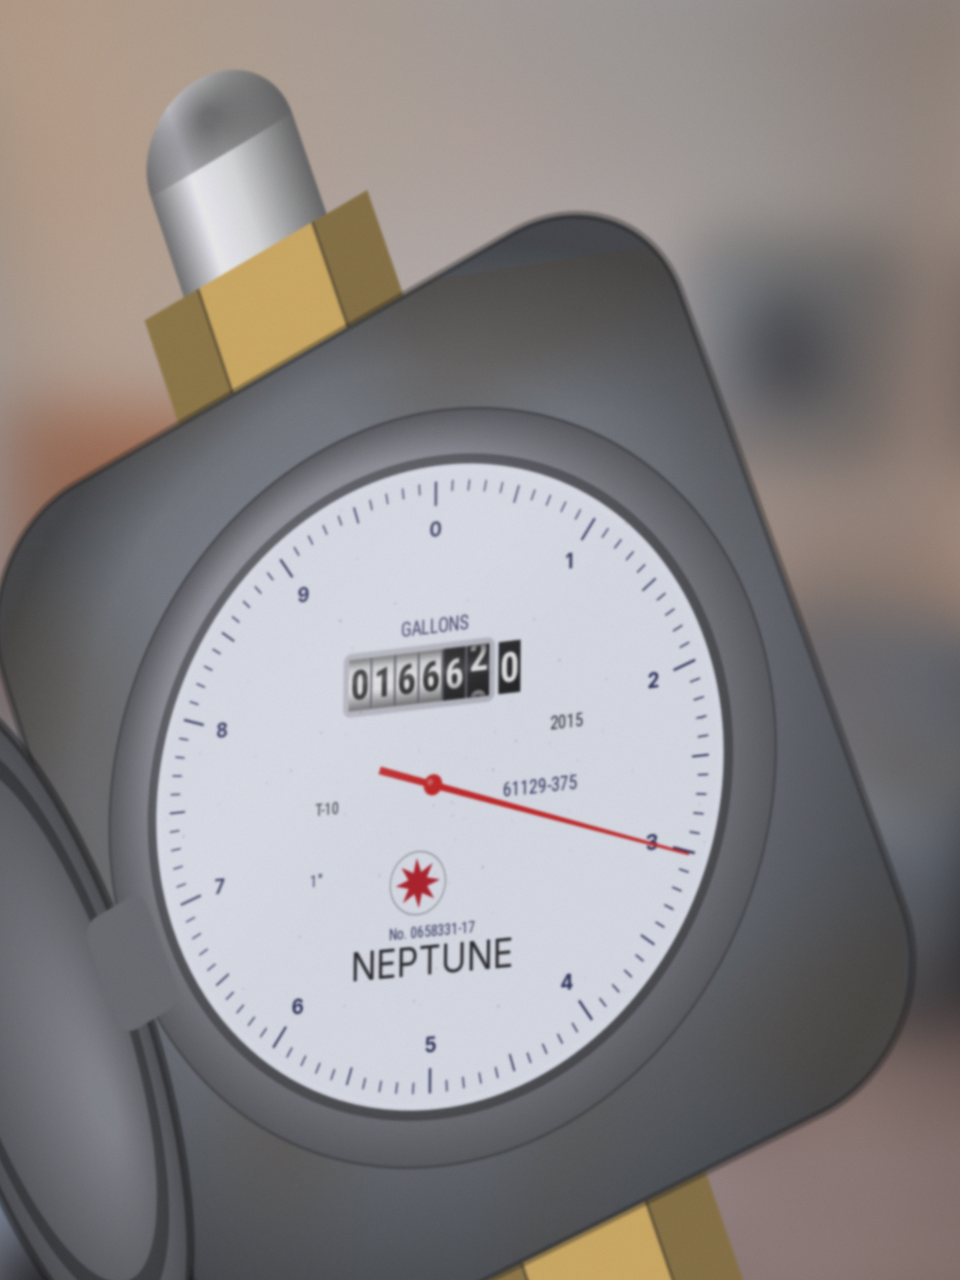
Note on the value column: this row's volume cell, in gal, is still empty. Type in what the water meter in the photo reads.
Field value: 166623.0 gal
